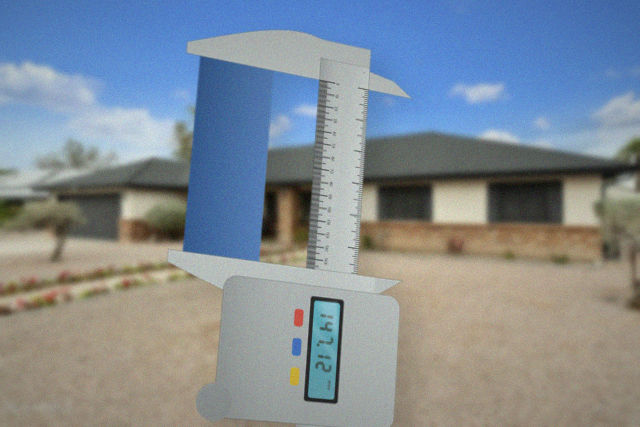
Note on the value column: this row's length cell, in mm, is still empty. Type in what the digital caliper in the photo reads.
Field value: 147.12 mm
